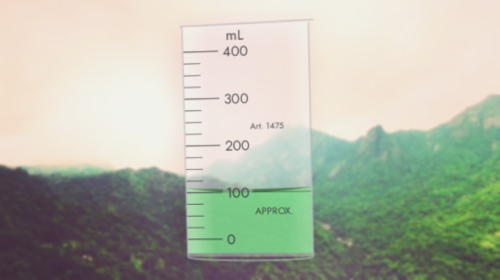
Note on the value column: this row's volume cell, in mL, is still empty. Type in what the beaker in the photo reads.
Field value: 100 mL
